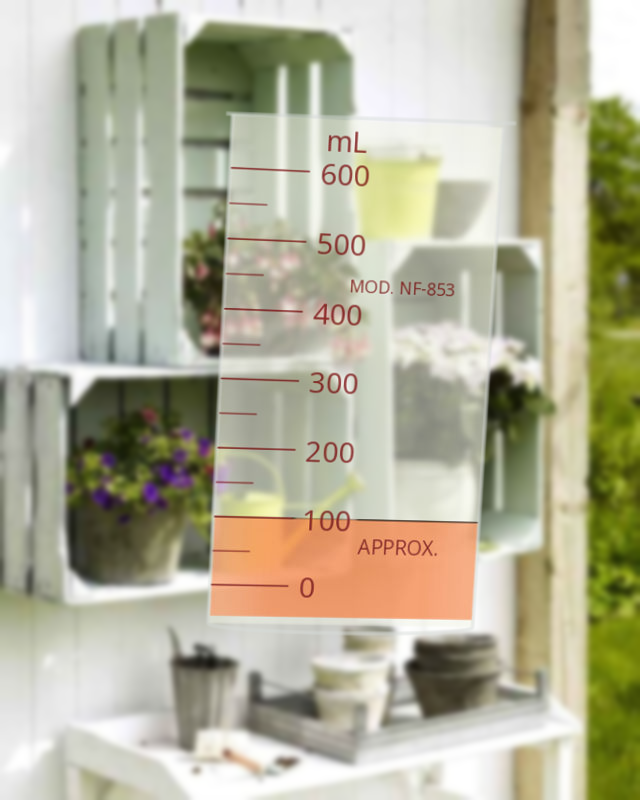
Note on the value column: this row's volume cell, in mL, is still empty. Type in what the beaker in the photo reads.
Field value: 100 mL
